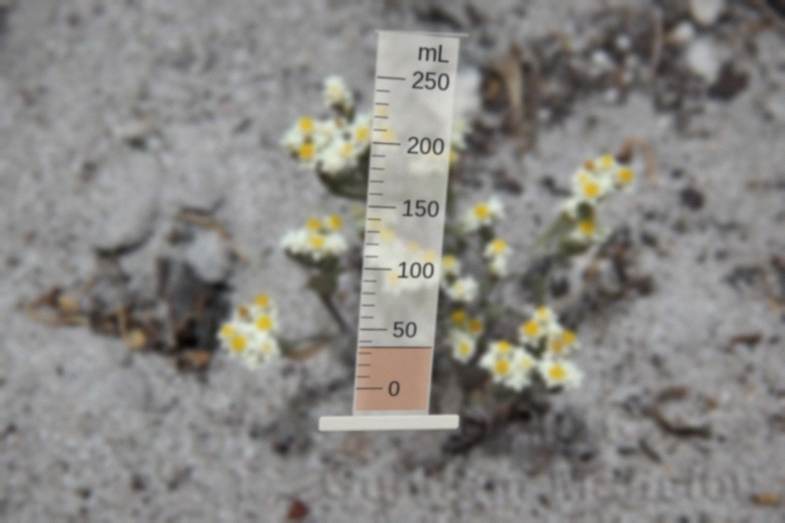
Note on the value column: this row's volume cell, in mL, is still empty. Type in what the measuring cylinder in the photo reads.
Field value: 35 mL
